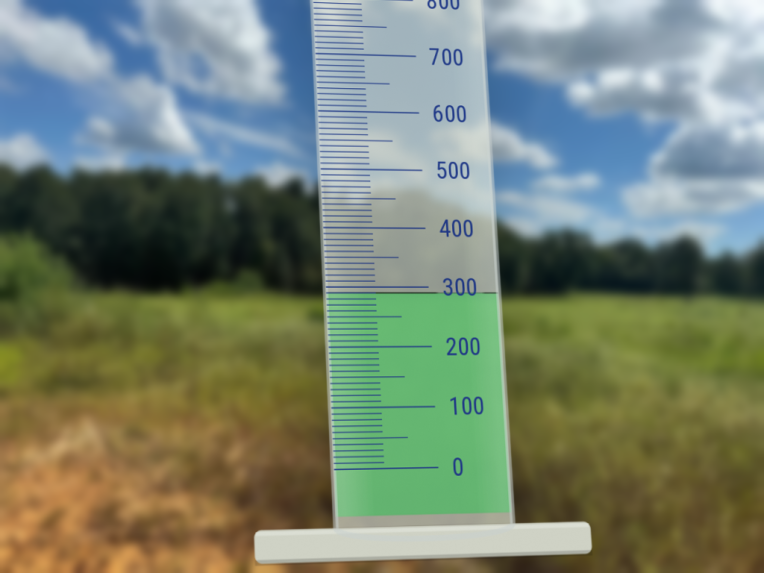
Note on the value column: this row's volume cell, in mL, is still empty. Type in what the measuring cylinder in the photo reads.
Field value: 290 mL
